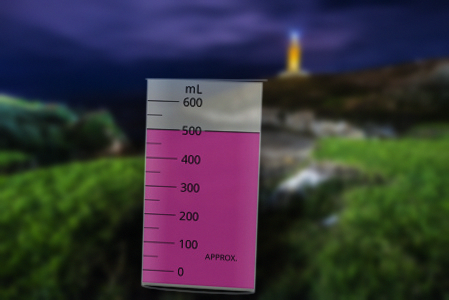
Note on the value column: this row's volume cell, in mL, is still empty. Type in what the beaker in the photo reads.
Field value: 500 mL
